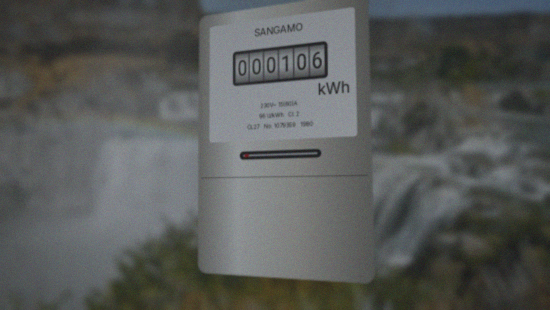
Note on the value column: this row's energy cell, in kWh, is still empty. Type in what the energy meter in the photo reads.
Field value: 106 kWh
